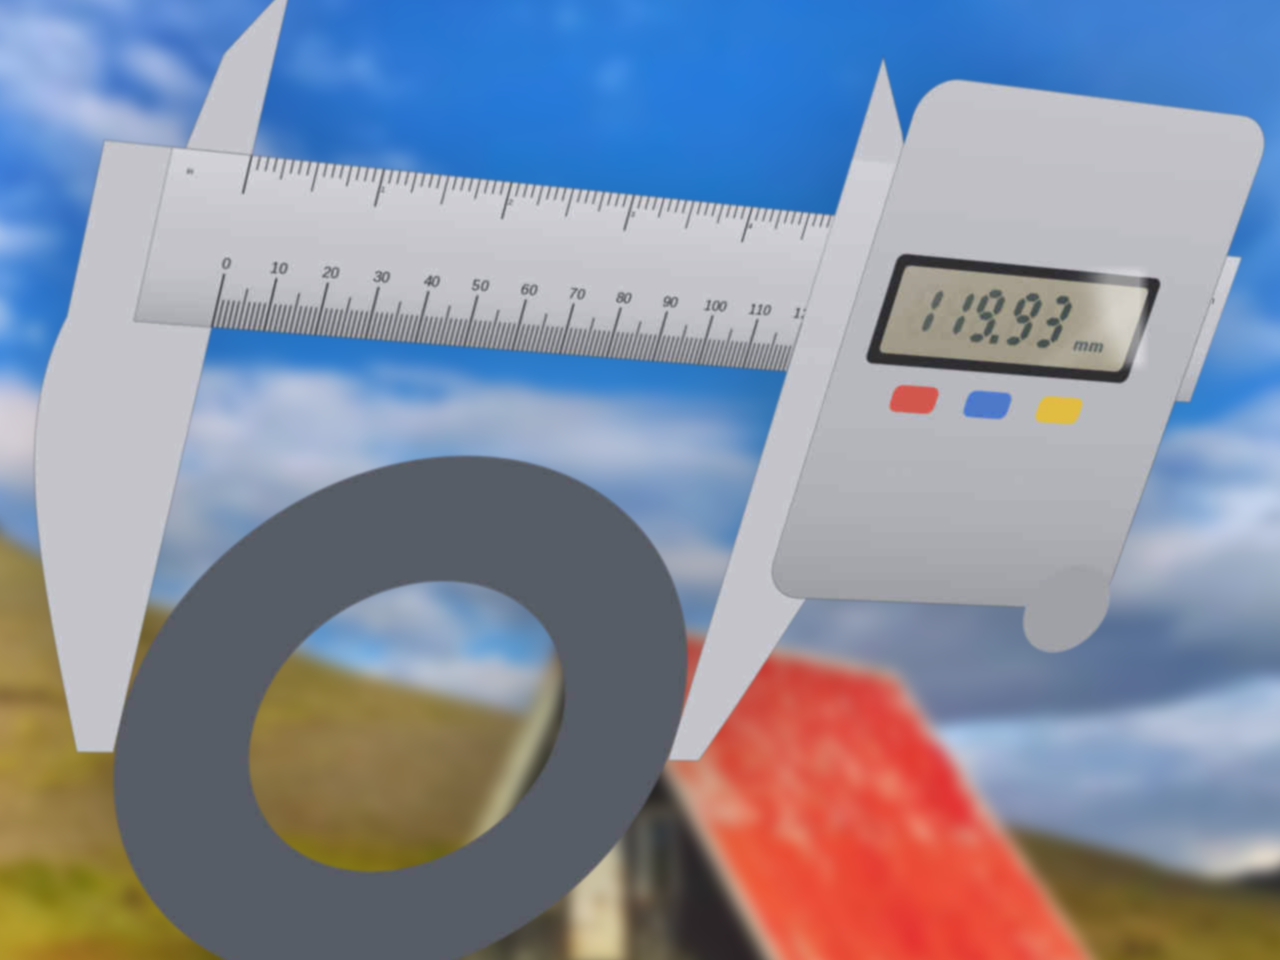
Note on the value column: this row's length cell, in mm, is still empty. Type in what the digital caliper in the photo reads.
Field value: 119.93 mm
